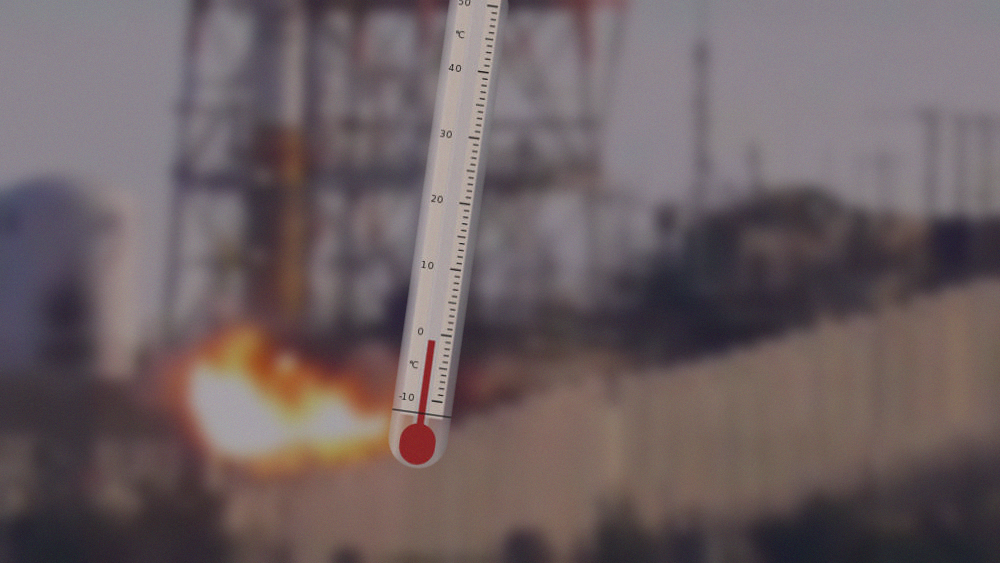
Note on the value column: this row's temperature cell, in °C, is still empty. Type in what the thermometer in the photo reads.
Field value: -1 °C
